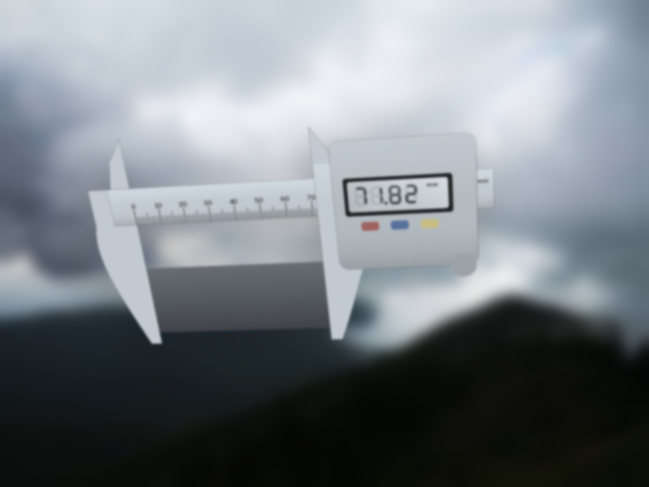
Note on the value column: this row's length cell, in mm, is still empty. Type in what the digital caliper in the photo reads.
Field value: 71.82 mm
